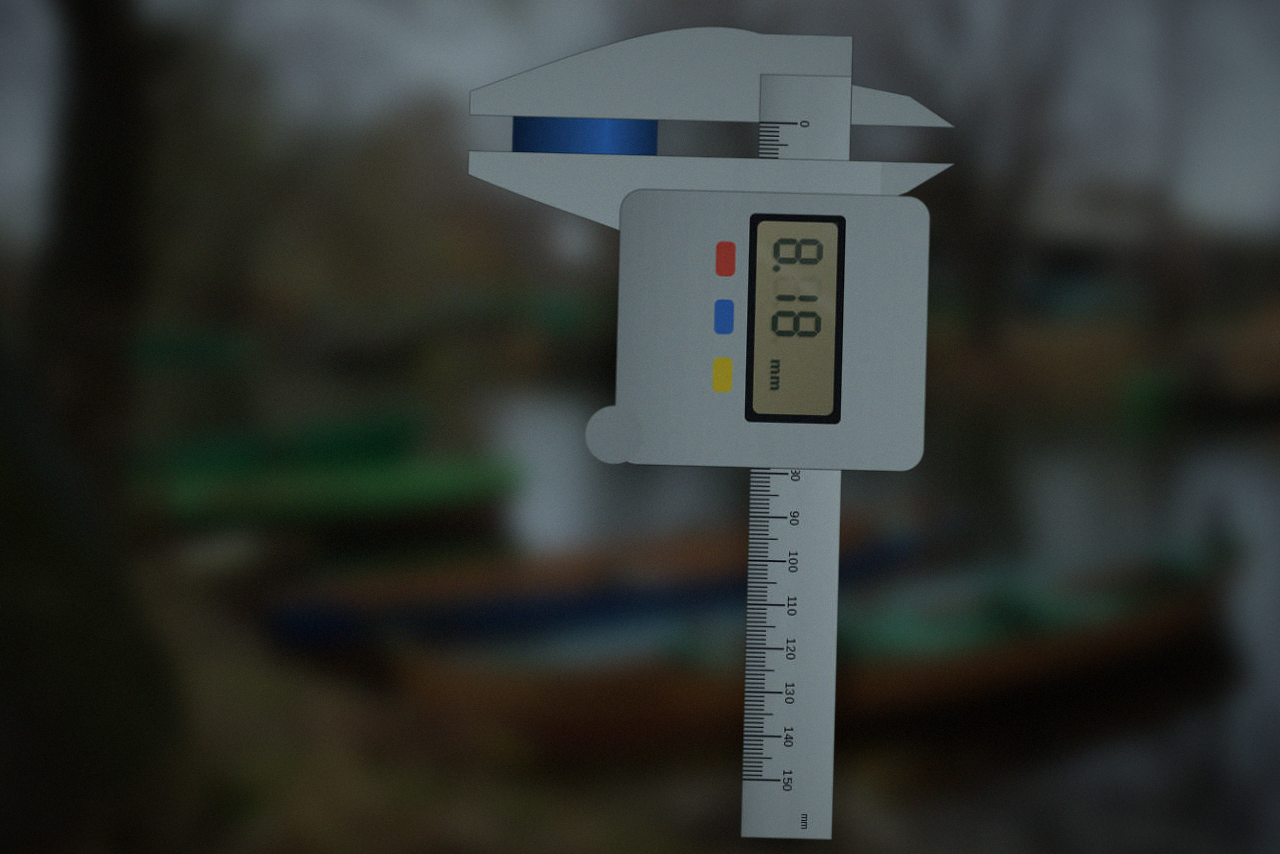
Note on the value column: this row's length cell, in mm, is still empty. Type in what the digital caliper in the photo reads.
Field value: 8.18 mm
